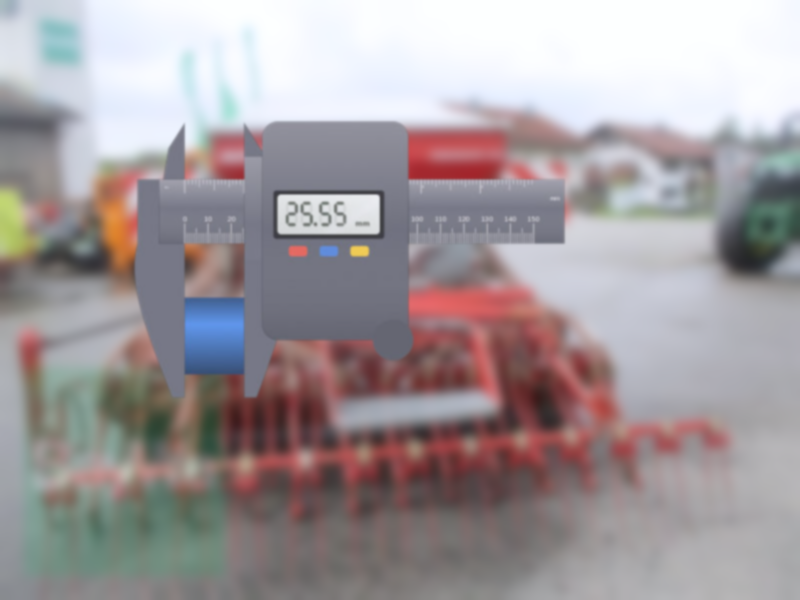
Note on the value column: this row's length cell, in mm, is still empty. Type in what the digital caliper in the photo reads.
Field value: 25.55 mm
